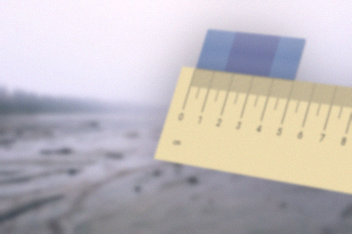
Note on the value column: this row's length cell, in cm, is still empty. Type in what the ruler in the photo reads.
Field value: 5 cm
